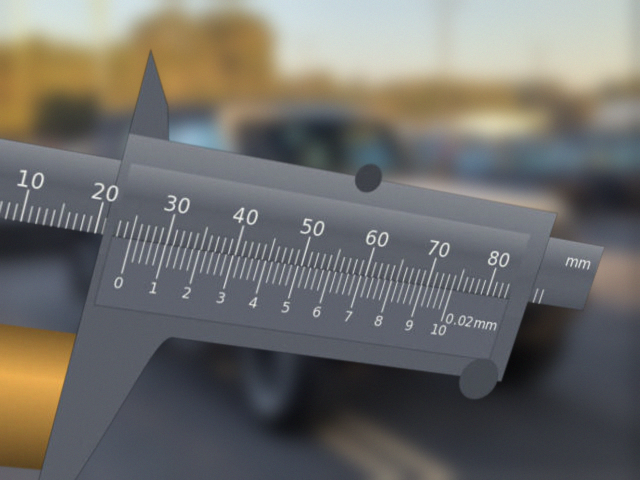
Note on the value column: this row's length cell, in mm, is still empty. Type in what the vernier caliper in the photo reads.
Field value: 25.0 mm
